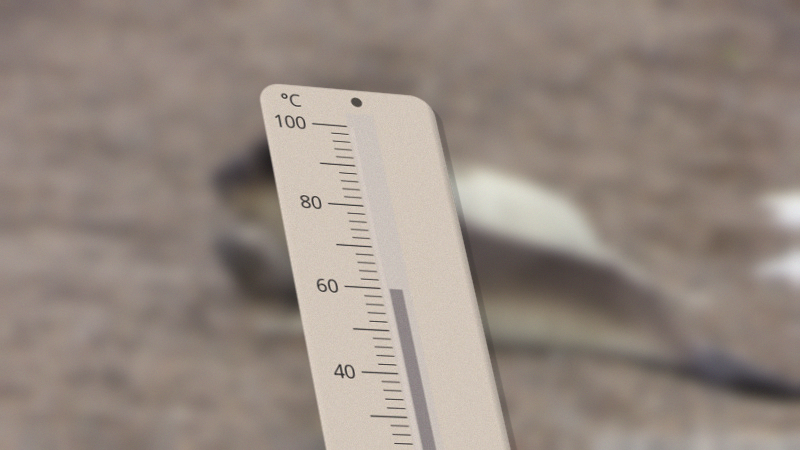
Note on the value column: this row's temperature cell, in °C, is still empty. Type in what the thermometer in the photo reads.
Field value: 60 °C
